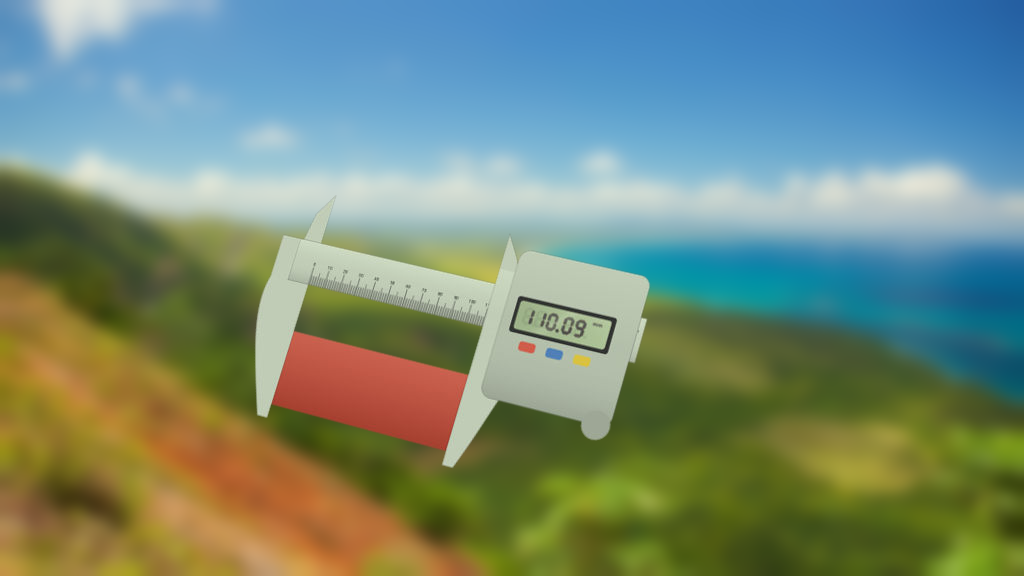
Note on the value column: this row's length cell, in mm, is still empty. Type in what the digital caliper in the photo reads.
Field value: 110.09 mm
